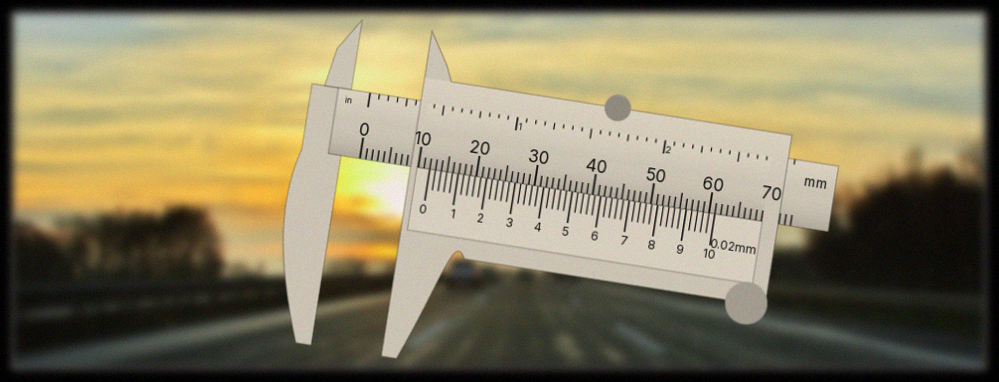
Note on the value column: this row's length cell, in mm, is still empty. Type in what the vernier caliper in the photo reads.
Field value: 12.0 mm
